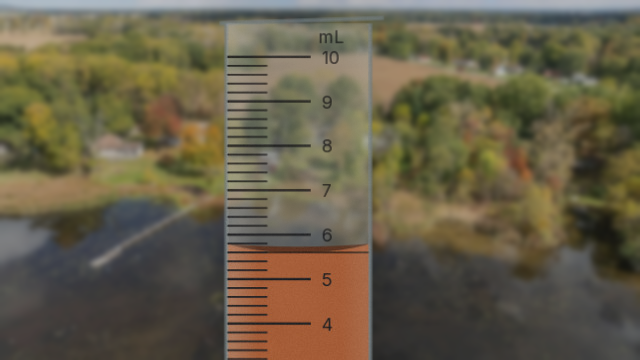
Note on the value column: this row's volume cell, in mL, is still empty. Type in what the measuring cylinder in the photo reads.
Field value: 5.6 mL
